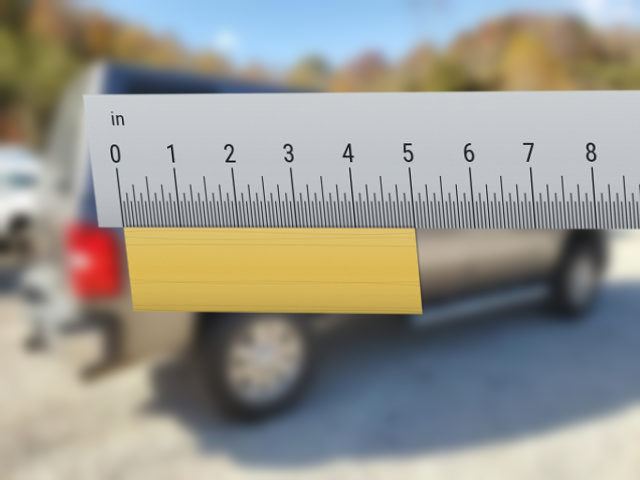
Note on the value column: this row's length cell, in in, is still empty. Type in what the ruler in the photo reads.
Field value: 5 in
